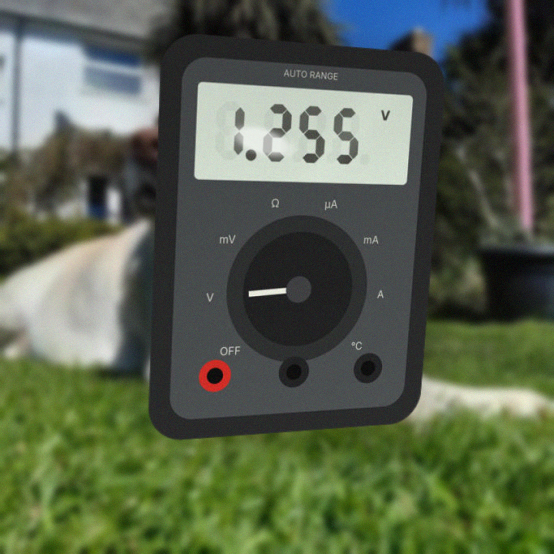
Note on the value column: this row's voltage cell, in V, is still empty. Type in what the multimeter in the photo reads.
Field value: 1.255 V
